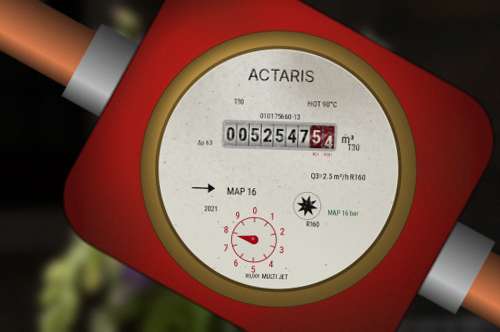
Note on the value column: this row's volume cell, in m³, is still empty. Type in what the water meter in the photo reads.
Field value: 52547.537 m³
